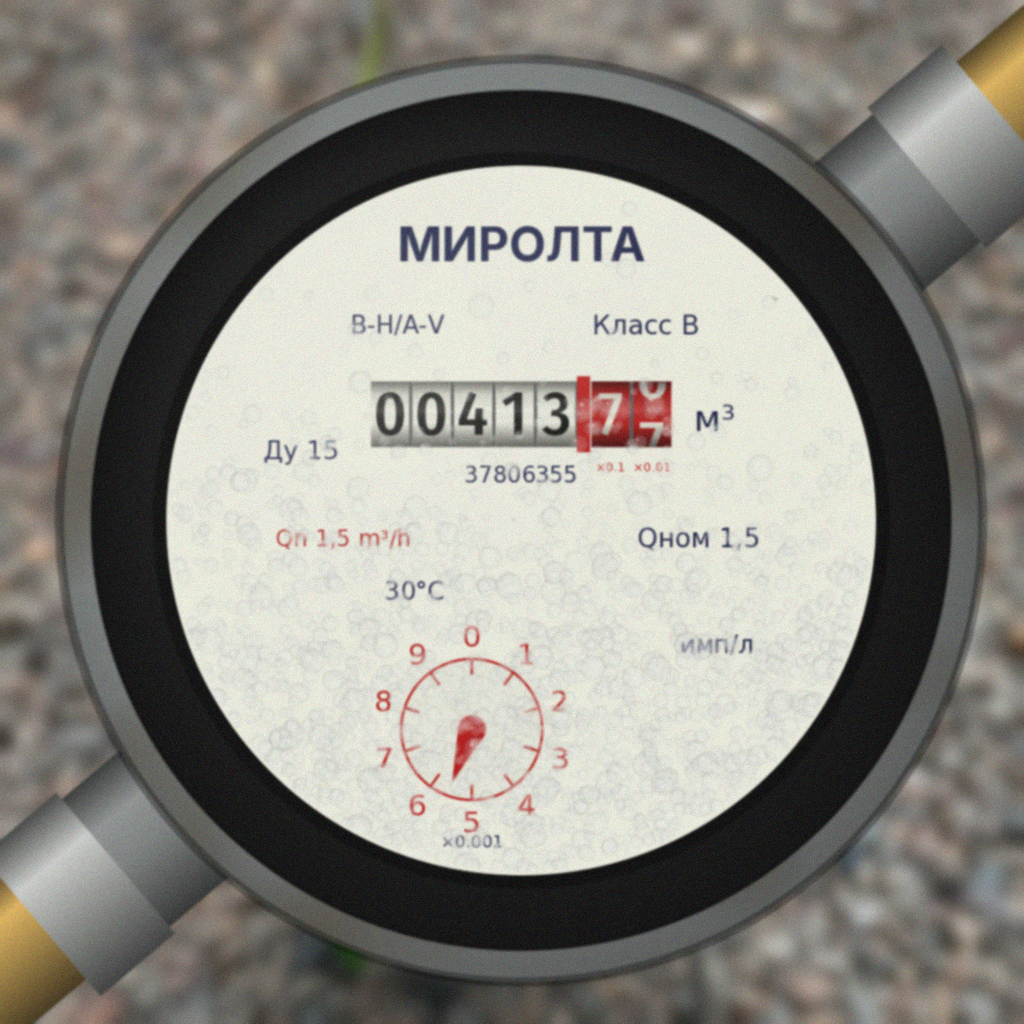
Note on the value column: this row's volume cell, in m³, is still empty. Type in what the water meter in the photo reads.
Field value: 413.765 m³
